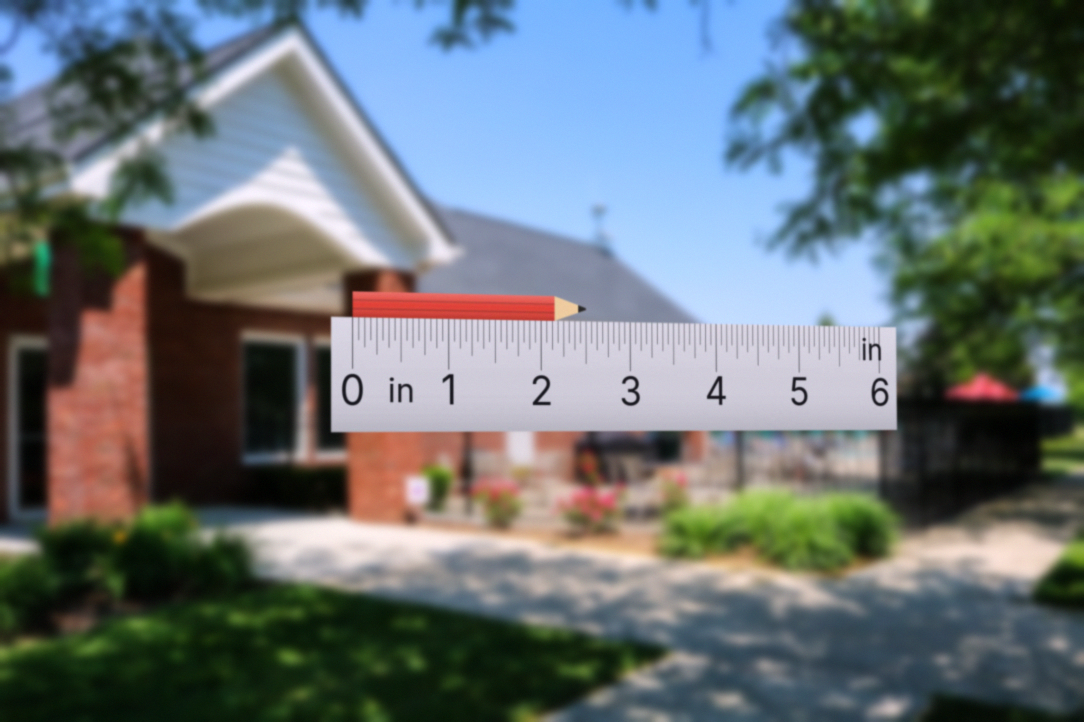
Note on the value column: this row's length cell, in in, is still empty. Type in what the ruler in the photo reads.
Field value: 2.5 in
